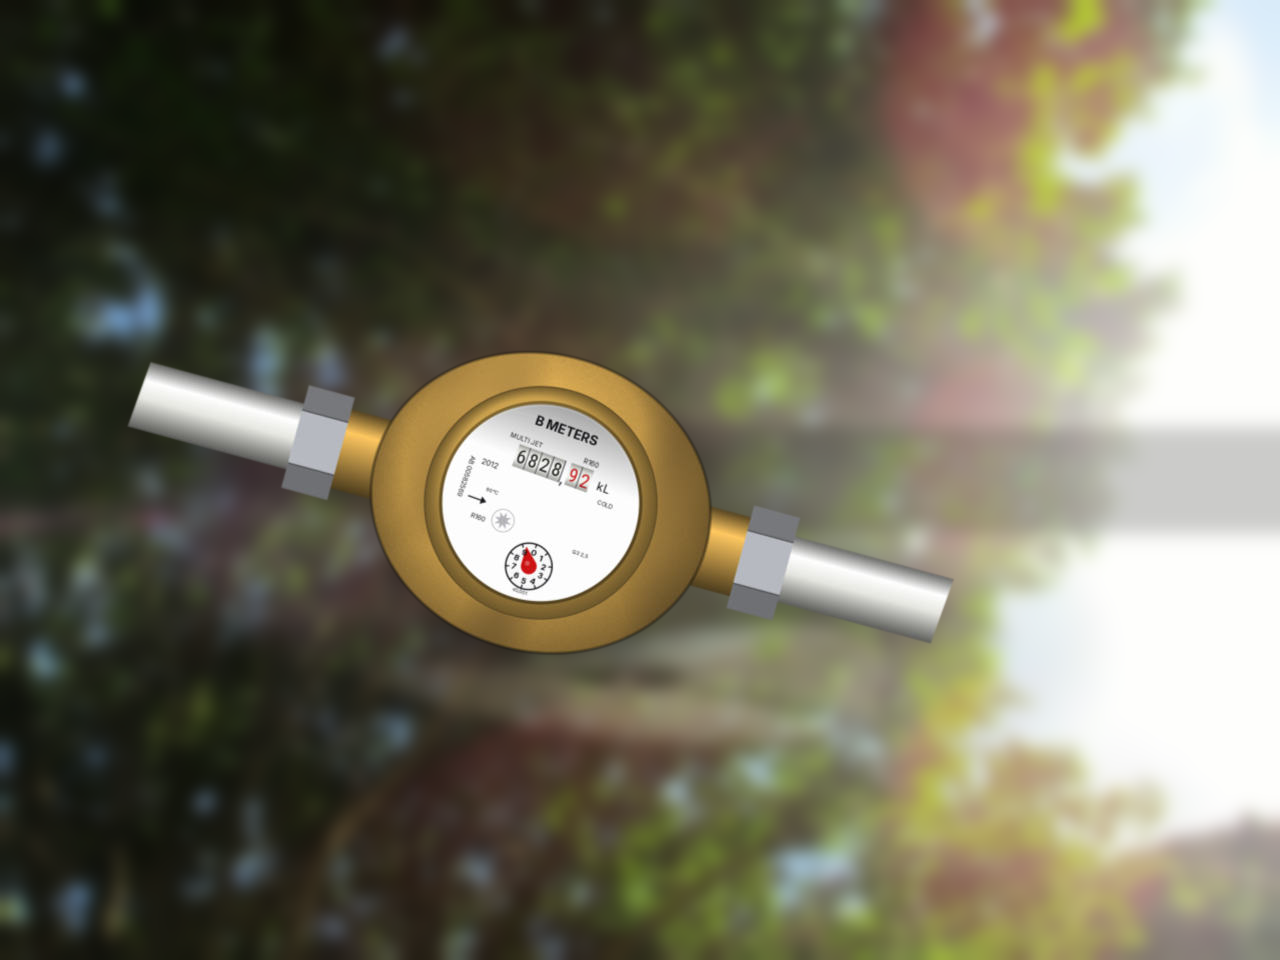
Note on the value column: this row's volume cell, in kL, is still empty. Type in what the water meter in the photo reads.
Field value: 6828.919 kL
